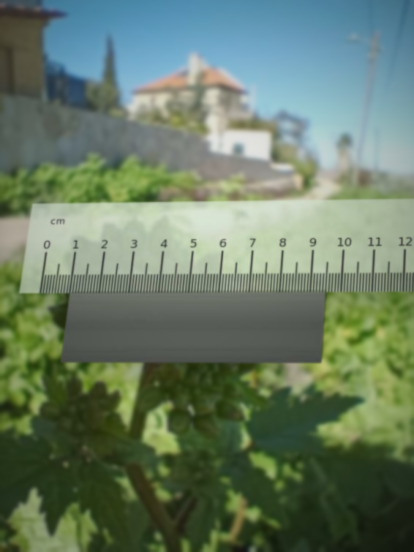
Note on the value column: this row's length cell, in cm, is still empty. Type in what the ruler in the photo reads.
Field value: 8.5 cm
